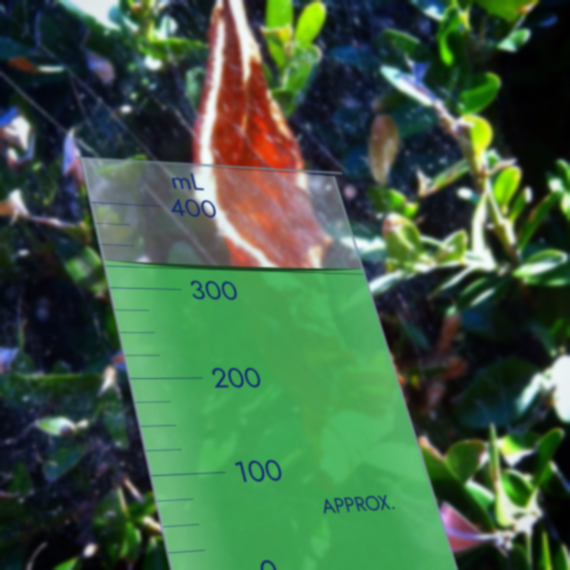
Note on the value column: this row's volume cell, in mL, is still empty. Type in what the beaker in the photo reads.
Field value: 325 mL
